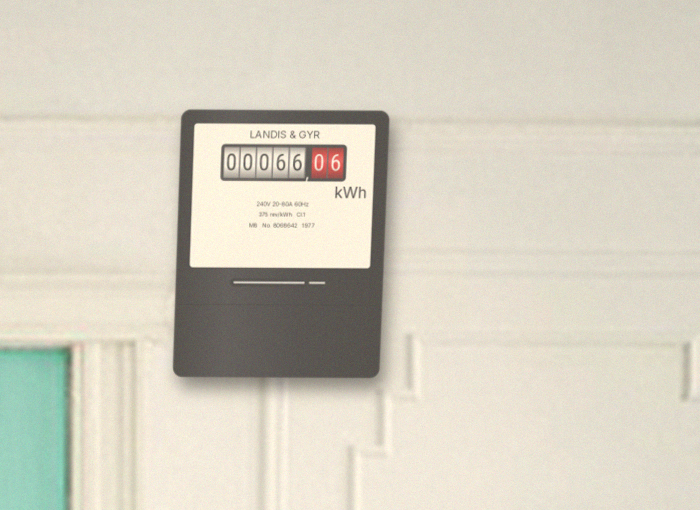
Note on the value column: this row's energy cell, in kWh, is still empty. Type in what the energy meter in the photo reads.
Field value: 66.06 kWh
